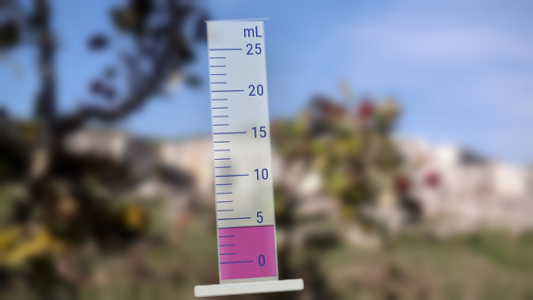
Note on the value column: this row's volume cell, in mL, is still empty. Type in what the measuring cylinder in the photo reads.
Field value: 4 mL
